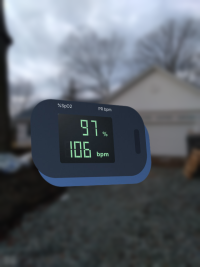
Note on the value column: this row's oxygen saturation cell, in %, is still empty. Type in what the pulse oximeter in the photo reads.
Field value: 97 %
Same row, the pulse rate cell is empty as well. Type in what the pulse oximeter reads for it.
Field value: 106 bpm
